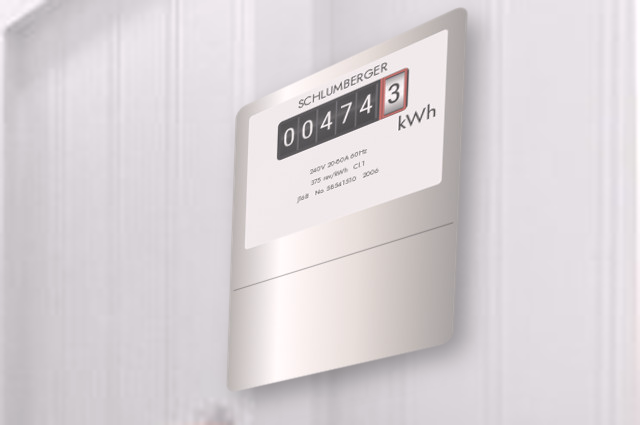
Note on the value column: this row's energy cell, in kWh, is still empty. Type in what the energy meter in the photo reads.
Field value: 474.3 kWh
